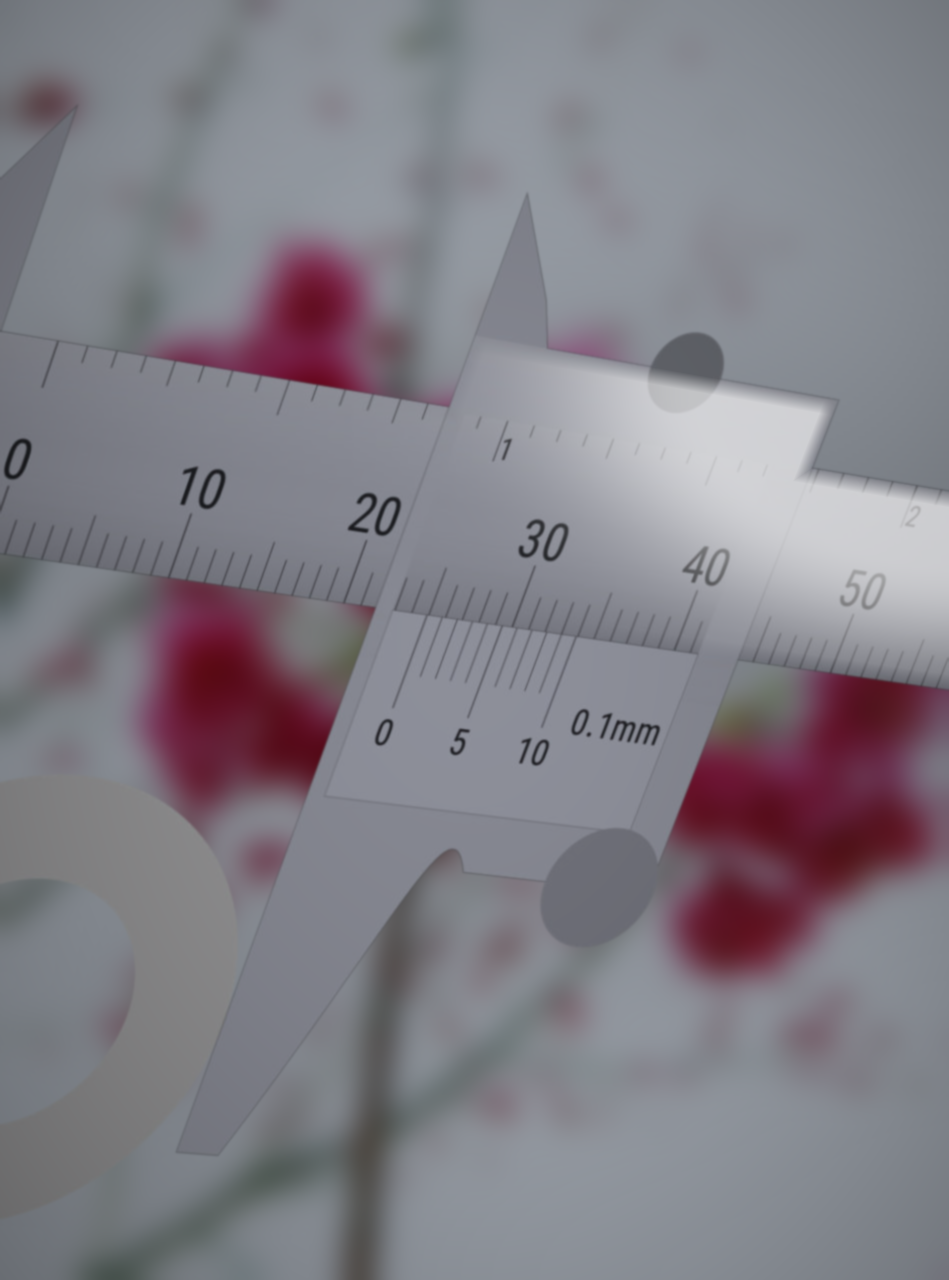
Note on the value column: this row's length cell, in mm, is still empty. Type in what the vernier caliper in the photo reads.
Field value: 24.9 mm
